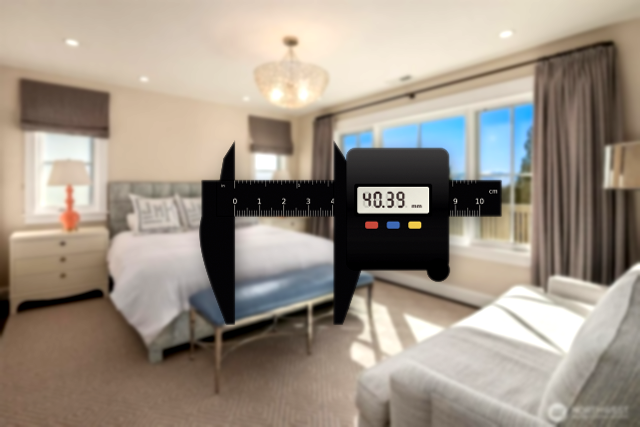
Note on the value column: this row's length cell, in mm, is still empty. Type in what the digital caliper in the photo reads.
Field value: 40.39 mm
